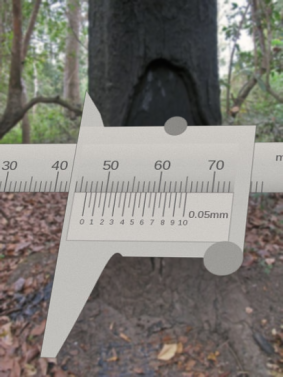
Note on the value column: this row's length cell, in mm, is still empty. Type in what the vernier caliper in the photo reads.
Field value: 46.2 mm
